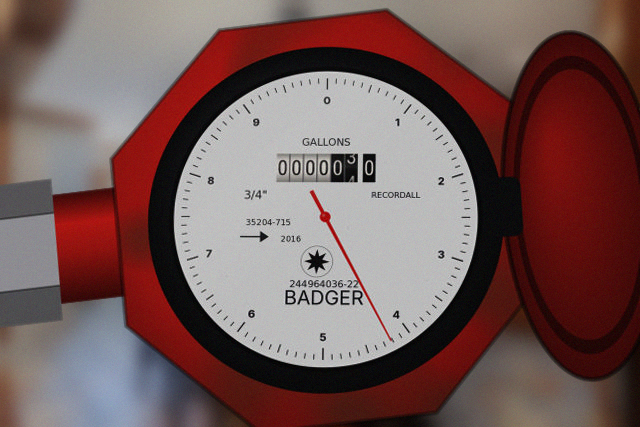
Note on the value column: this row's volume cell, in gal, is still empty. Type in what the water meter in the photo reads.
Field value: 34.2 gal
